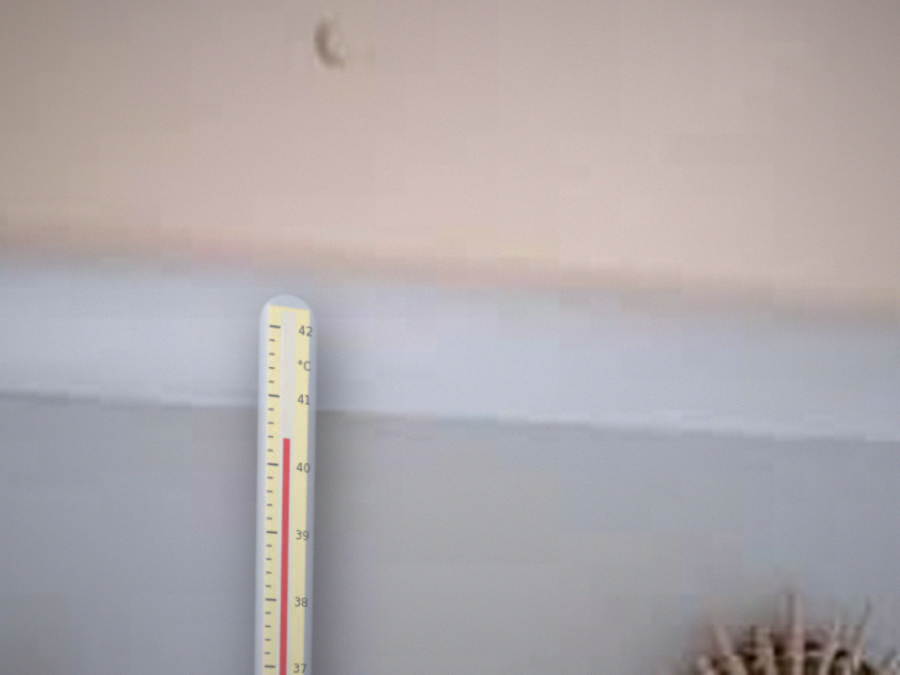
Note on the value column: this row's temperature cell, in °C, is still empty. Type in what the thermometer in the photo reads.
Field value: 40.4 °C
